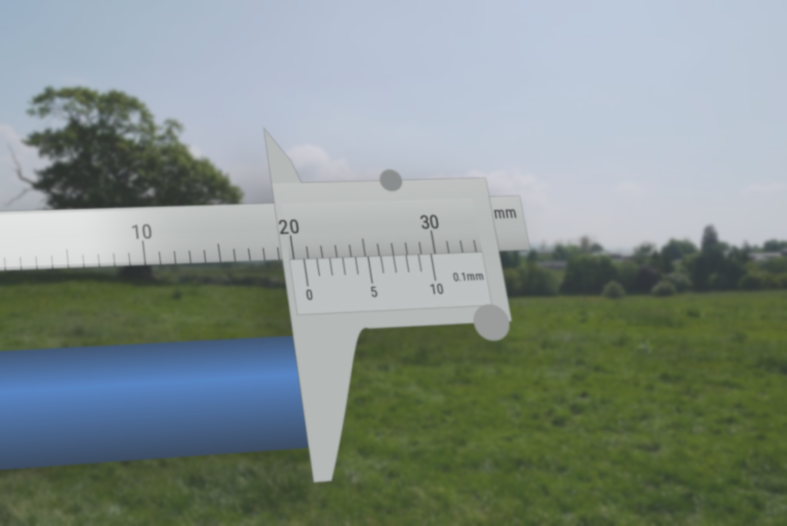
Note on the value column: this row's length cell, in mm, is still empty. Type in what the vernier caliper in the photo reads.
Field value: 20.7 mm
